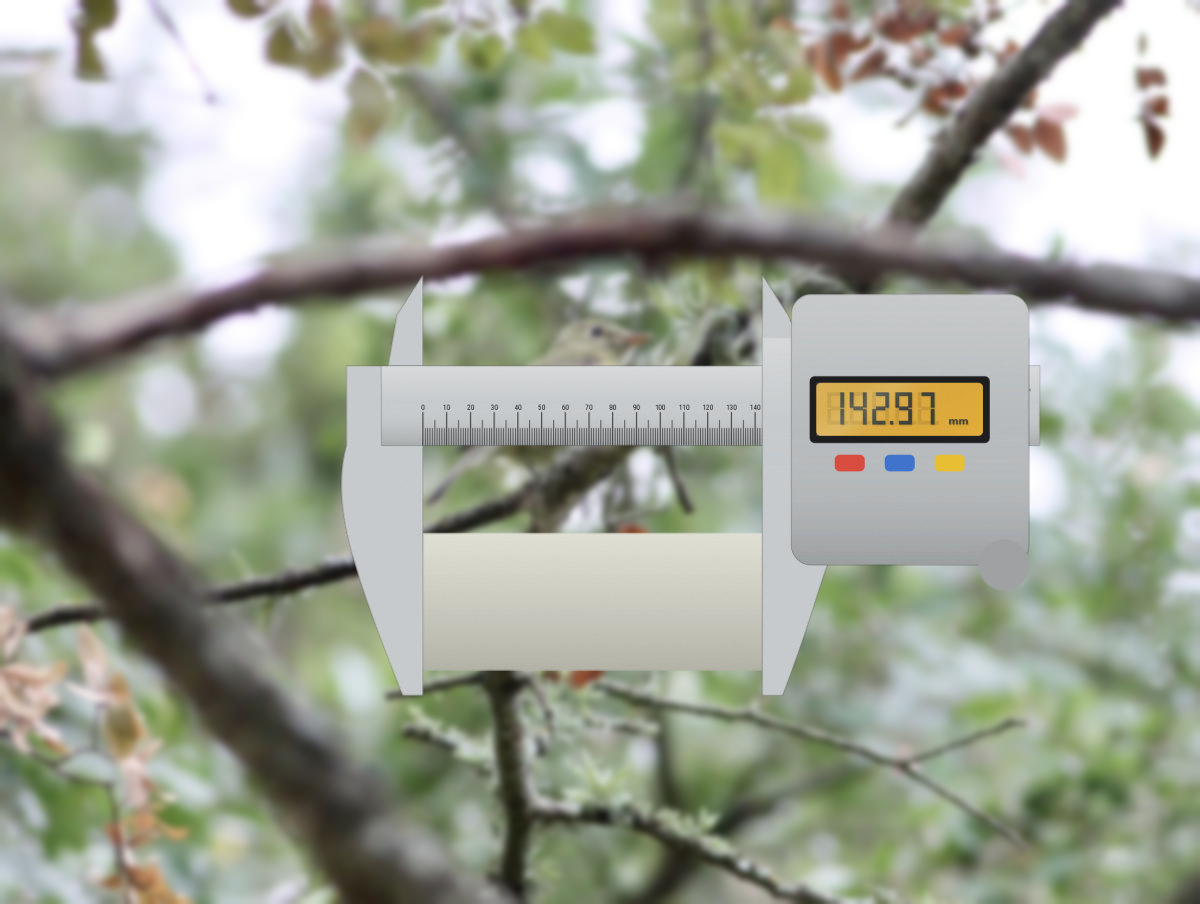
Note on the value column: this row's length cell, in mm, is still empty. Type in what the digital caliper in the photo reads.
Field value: 142.97 mm
